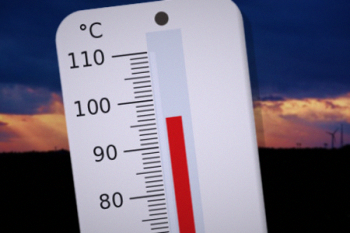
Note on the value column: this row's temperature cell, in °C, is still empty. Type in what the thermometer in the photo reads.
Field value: 96 °C
